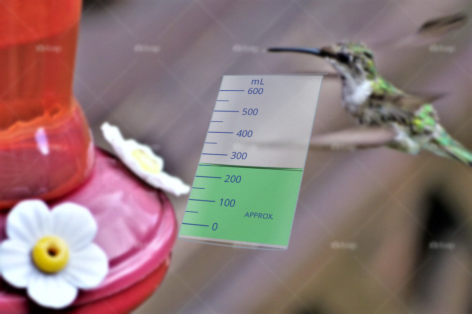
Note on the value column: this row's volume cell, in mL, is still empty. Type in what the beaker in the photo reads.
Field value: 250 mL
